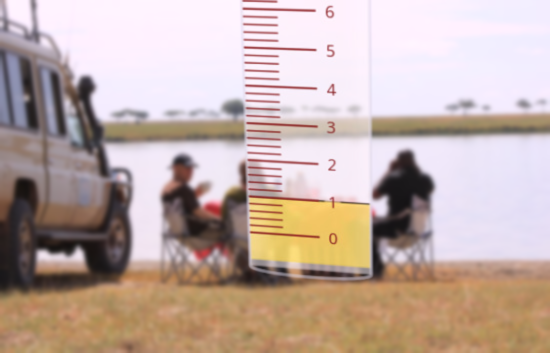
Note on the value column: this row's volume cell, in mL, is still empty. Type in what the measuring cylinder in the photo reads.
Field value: 1 mL
